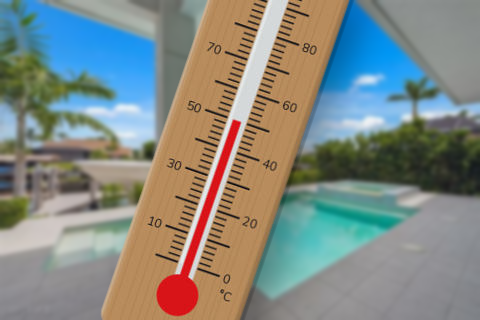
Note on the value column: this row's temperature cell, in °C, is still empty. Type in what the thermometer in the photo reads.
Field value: 50 °C
